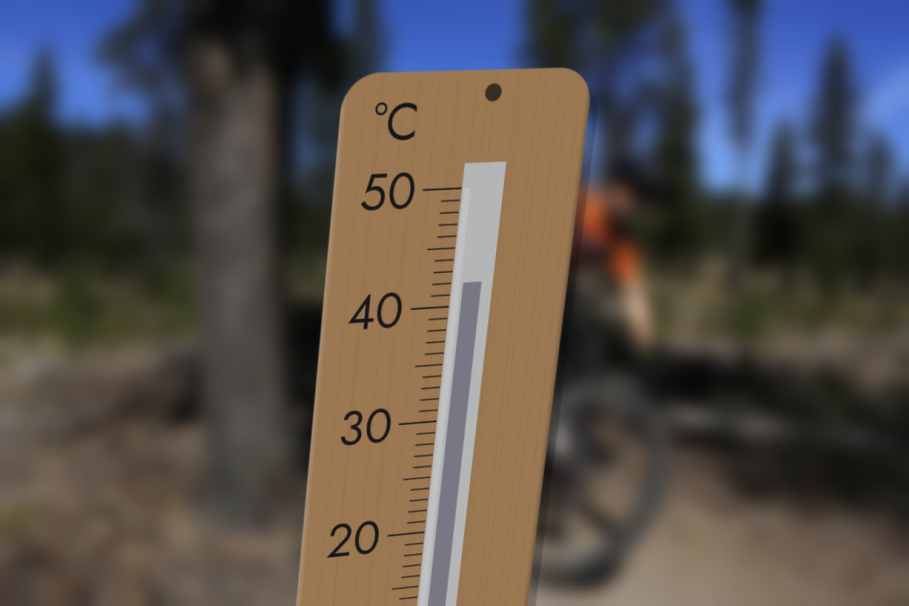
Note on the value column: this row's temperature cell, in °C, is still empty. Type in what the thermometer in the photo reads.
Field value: 42 °C
